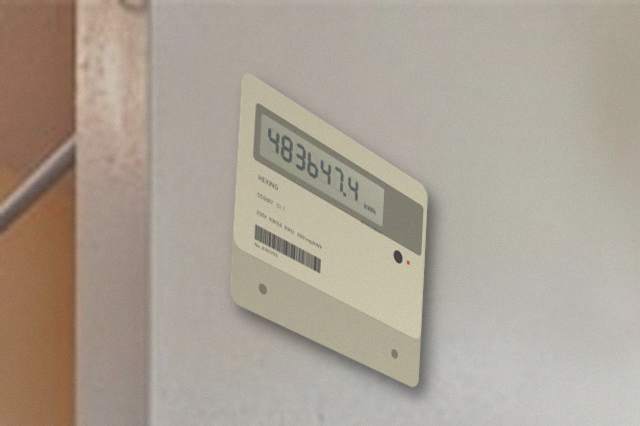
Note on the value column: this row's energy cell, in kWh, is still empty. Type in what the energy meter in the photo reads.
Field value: 483647.4 kWh
